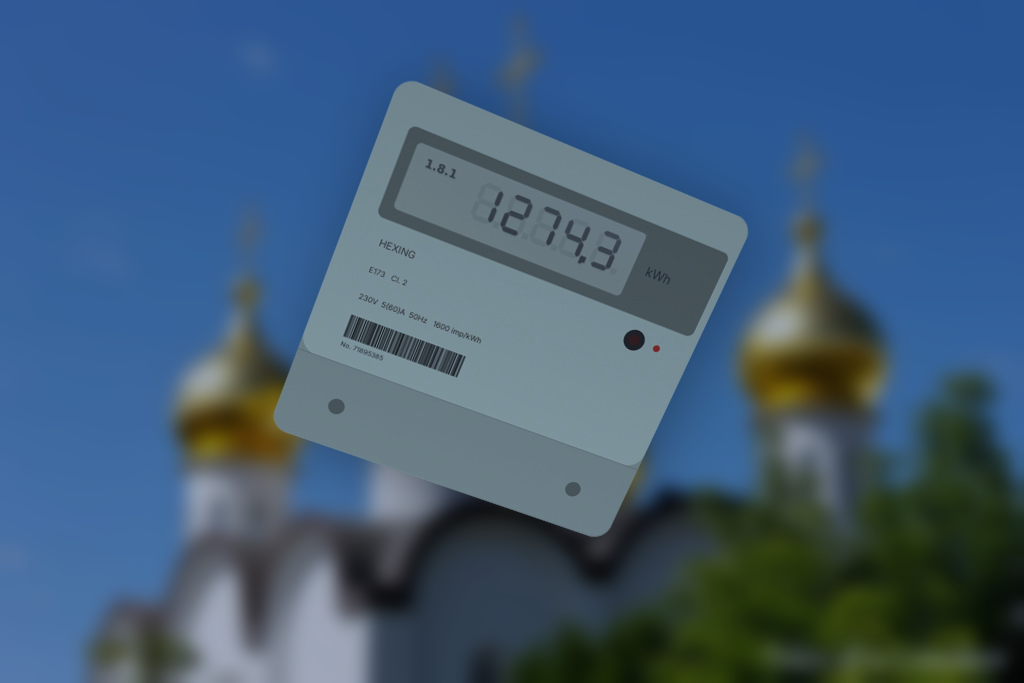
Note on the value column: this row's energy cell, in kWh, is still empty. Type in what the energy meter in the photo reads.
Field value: 1274.3 kWh
